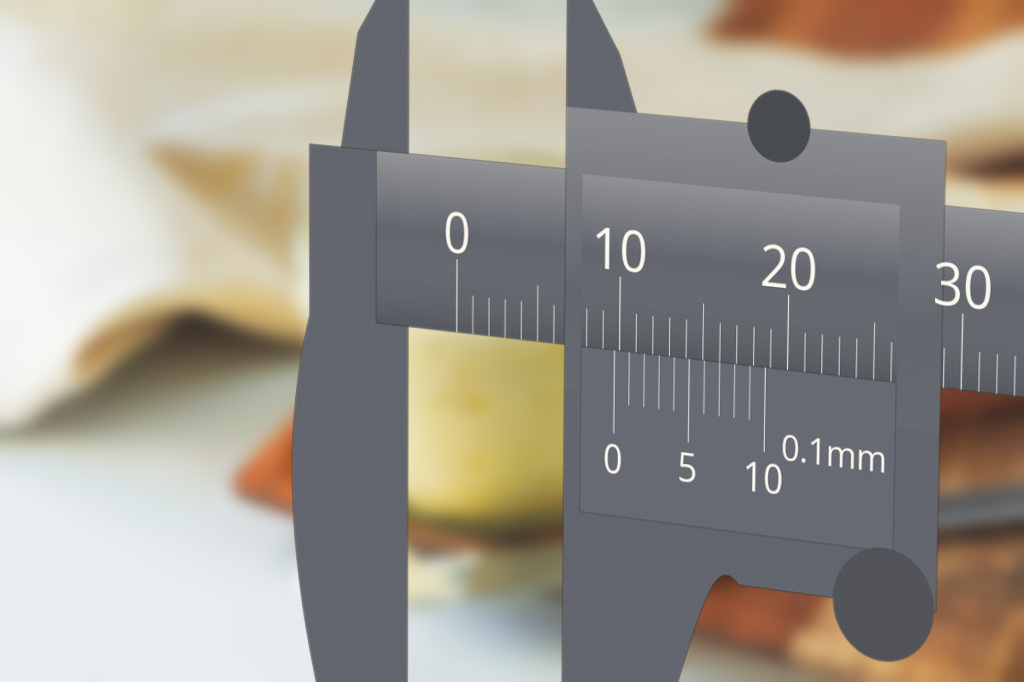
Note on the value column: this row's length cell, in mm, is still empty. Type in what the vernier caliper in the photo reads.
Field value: 9.7 mm
